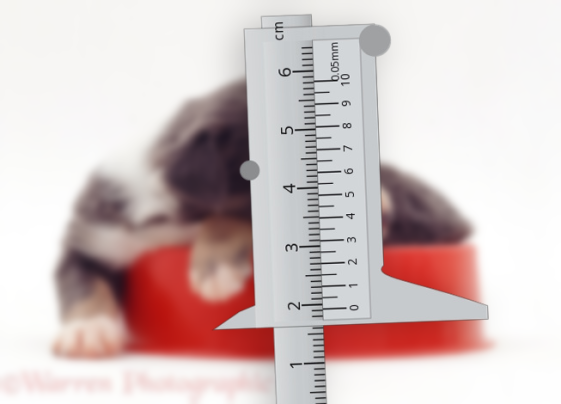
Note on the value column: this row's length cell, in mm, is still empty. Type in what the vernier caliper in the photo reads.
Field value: 19.2 mm
